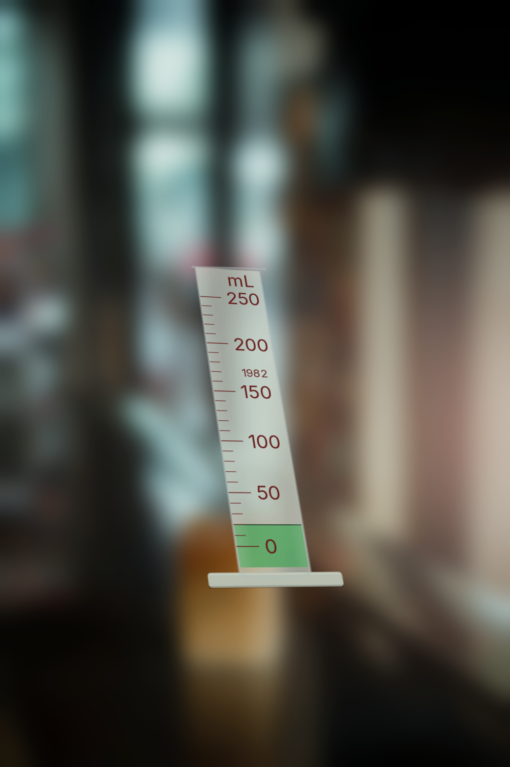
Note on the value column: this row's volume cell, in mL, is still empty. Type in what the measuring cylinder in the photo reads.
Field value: 20 mL
